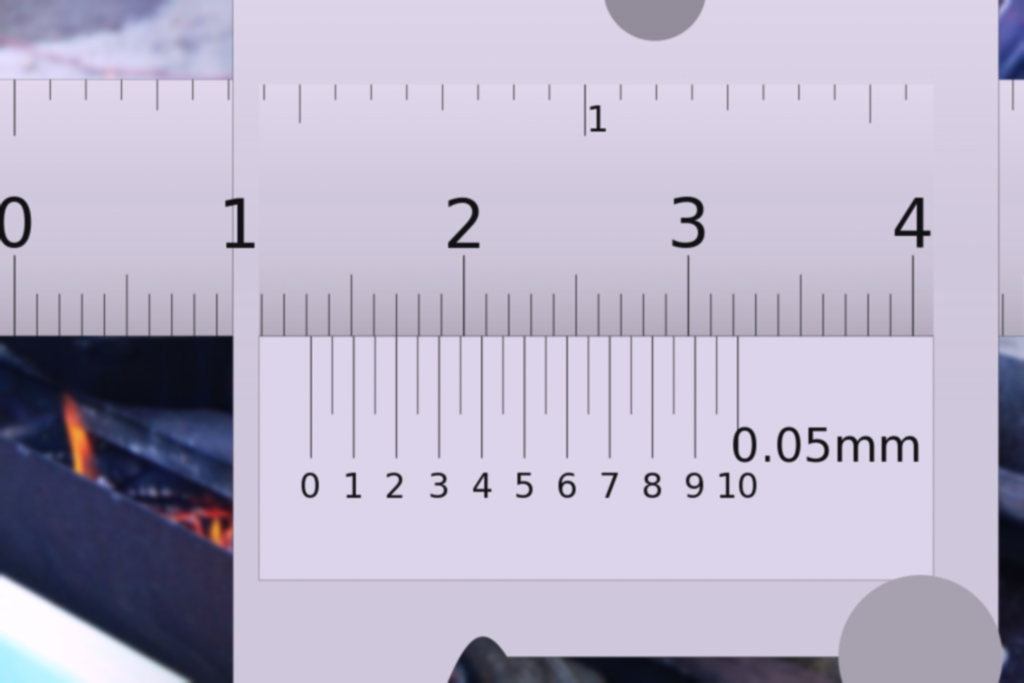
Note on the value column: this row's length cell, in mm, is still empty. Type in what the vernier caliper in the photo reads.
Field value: 13.2 mm
